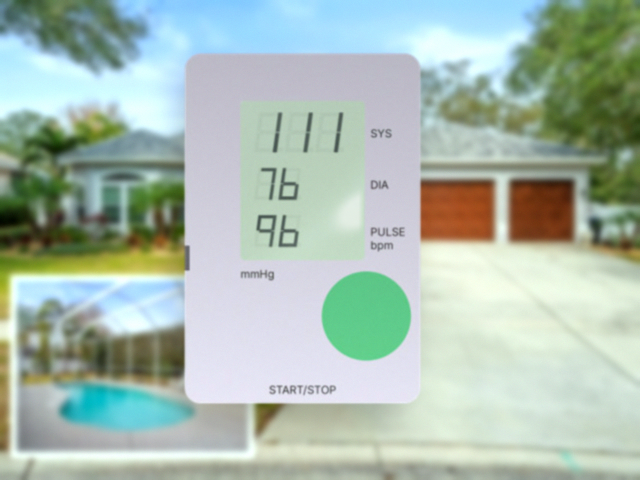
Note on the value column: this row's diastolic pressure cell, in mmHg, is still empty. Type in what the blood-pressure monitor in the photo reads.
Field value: 76 mmHg
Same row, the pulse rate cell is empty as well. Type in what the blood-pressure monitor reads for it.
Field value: 96 bpm
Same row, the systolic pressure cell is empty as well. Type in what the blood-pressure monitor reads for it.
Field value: 111 mmHg
